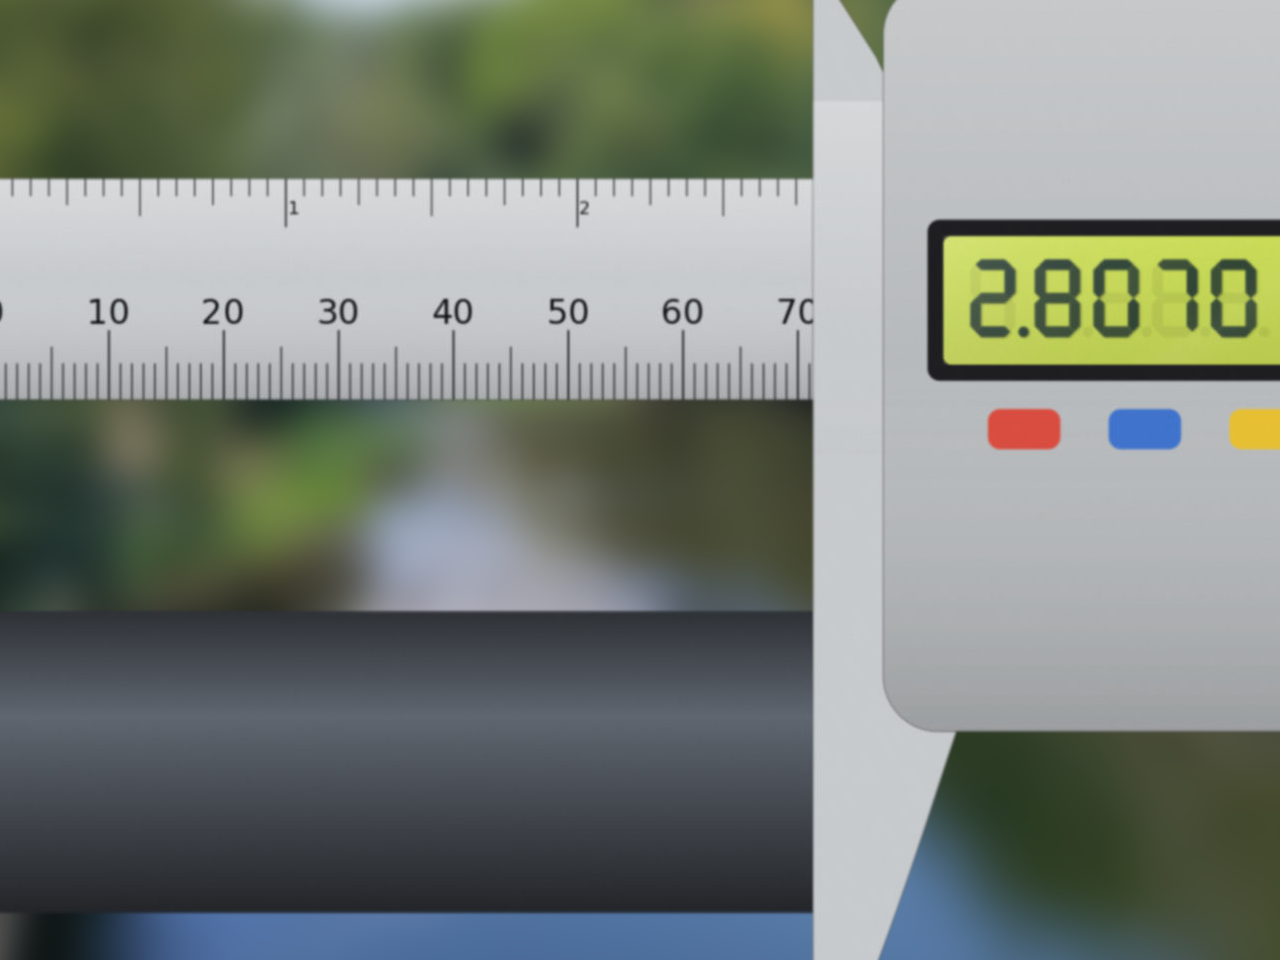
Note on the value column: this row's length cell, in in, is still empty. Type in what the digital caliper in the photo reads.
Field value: 2.8070 in
